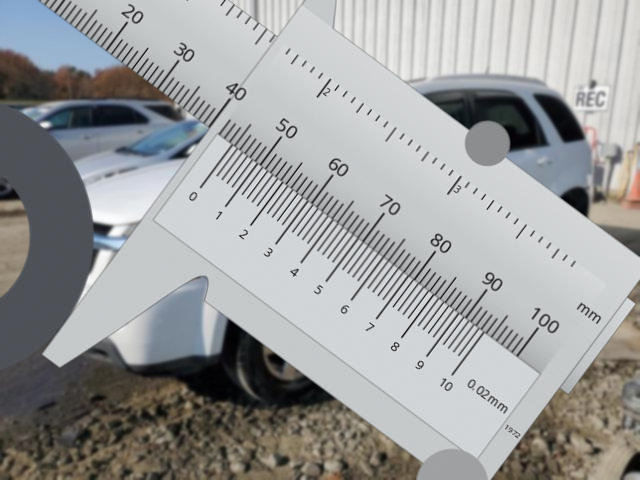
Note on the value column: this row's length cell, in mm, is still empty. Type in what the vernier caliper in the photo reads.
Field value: 44.6 mm
